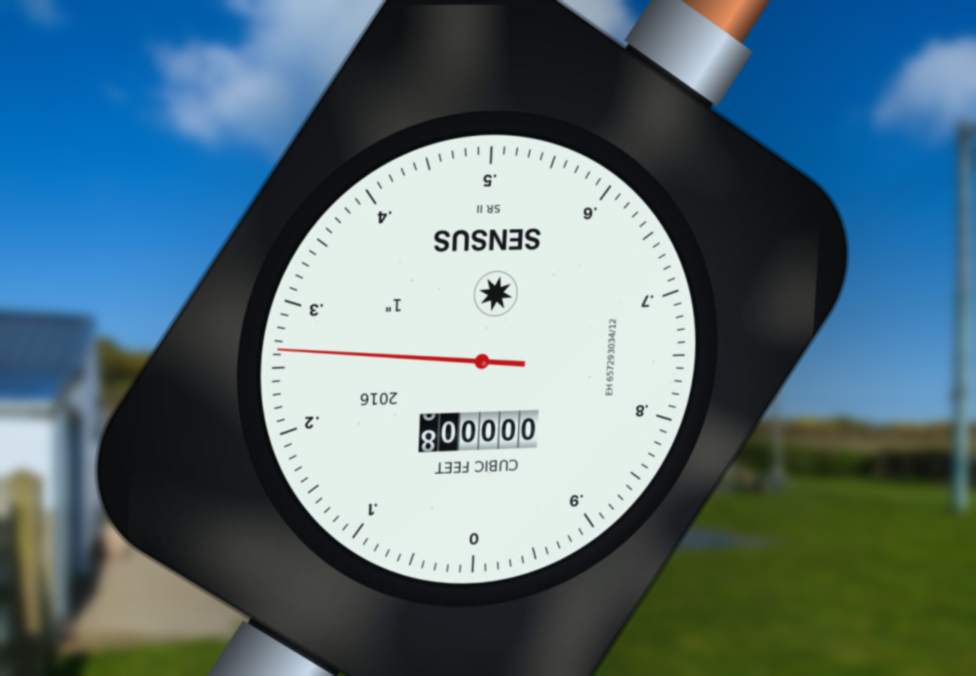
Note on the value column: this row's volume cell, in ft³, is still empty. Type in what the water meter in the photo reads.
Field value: 8.26 ft³
